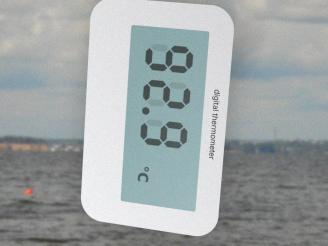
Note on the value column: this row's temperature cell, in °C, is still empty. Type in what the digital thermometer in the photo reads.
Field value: 92.9 °C
